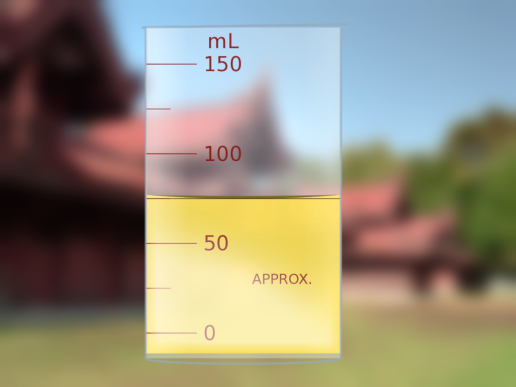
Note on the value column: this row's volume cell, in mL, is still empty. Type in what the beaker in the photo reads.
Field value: 75 mL
